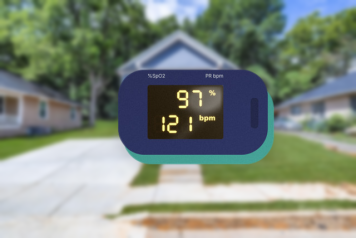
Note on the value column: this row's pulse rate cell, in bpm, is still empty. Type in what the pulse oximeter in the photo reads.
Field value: 121 bpm
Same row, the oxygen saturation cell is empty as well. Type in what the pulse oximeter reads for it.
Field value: 97 %
